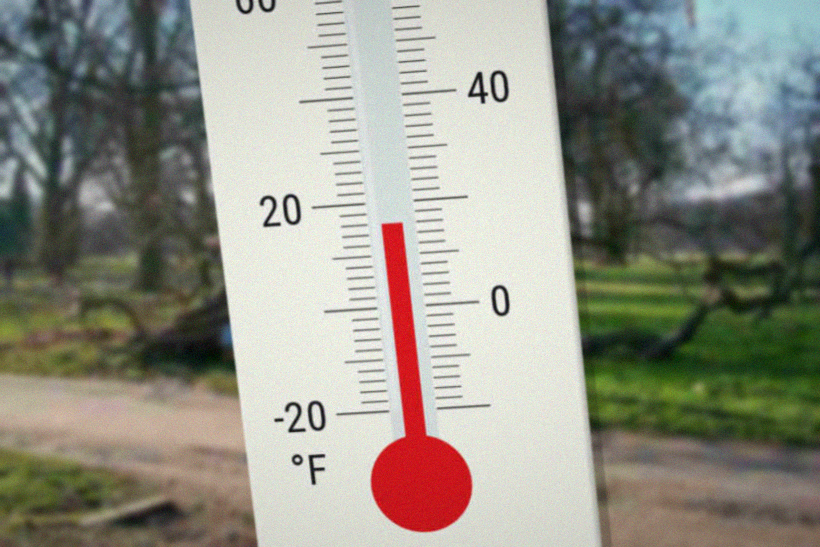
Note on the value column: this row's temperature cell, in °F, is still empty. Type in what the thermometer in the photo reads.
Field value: 16 °F
